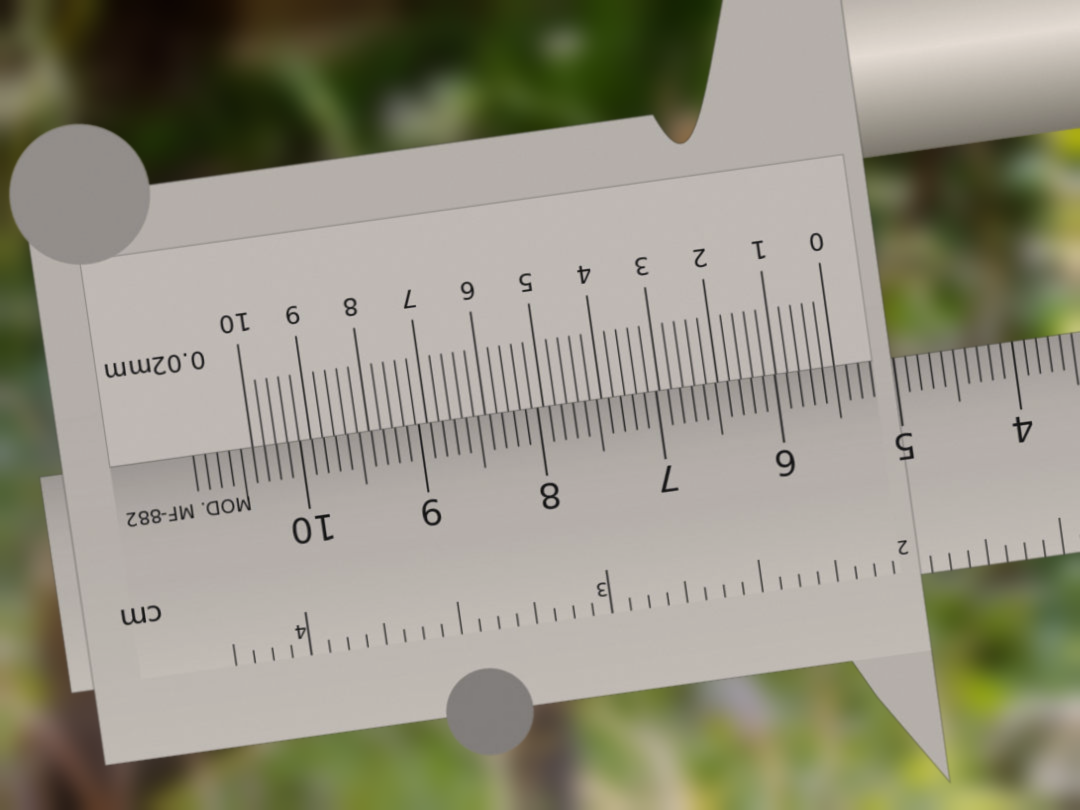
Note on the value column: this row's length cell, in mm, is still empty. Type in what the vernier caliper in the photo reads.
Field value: 55.0 mm
